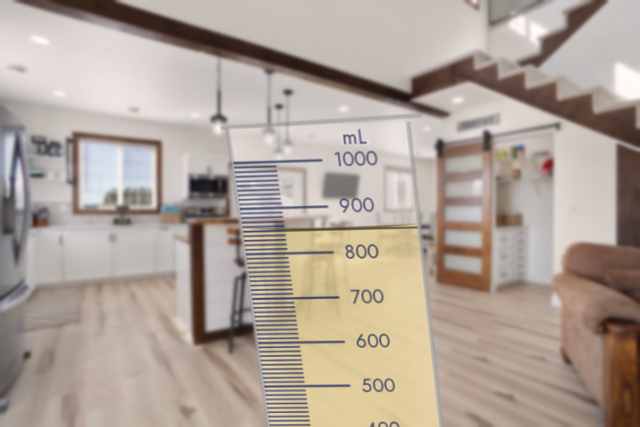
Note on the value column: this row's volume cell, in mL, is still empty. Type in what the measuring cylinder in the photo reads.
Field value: 850 mL
